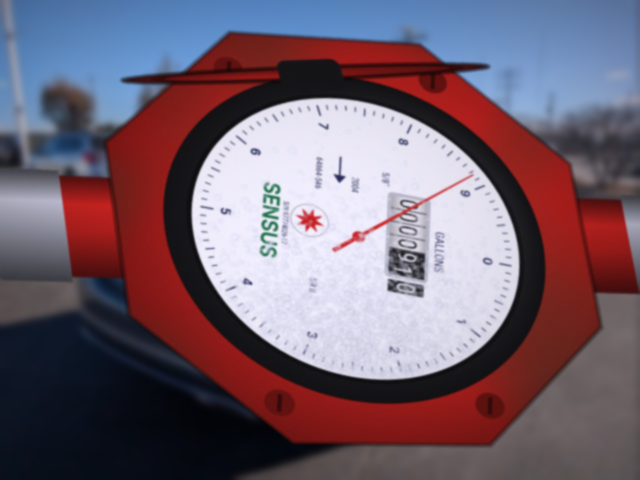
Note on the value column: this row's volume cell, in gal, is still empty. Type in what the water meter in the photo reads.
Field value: 908.8 gal
